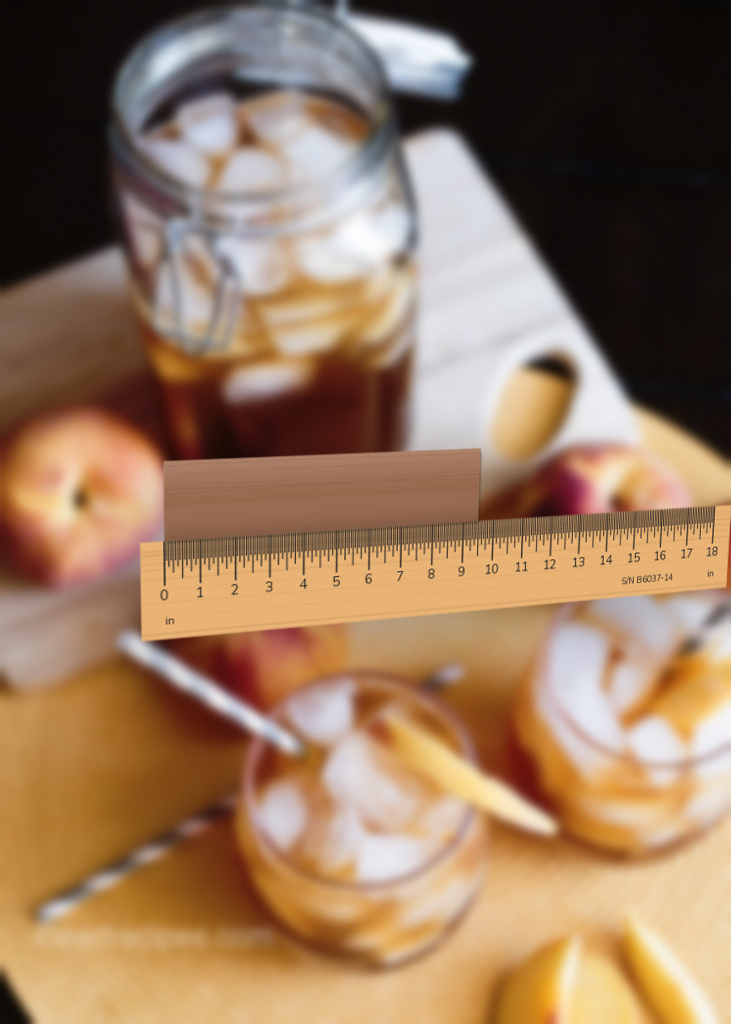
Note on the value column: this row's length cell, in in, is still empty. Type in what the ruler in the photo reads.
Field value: 9.5 in
